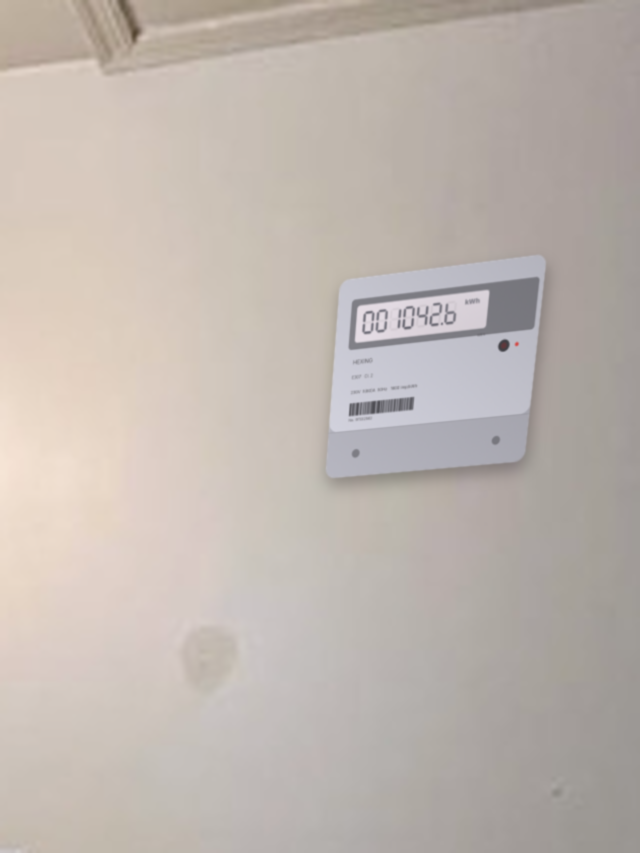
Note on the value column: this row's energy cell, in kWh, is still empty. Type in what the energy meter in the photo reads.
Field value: 1042.6 kWh
